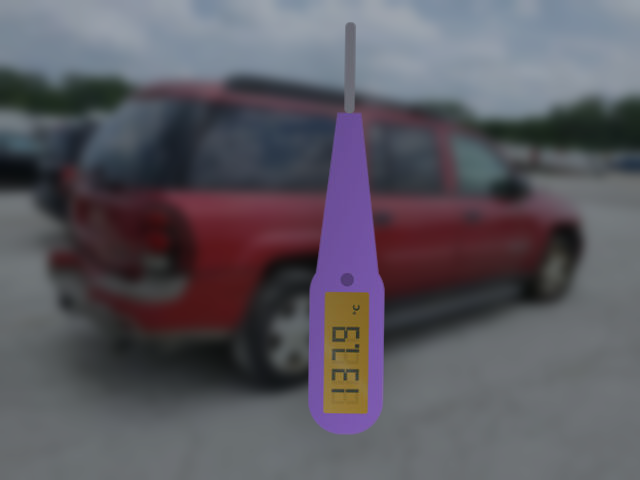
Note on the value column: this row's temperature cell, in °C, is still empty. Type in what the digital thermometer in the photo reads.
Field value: 137.9 °C
